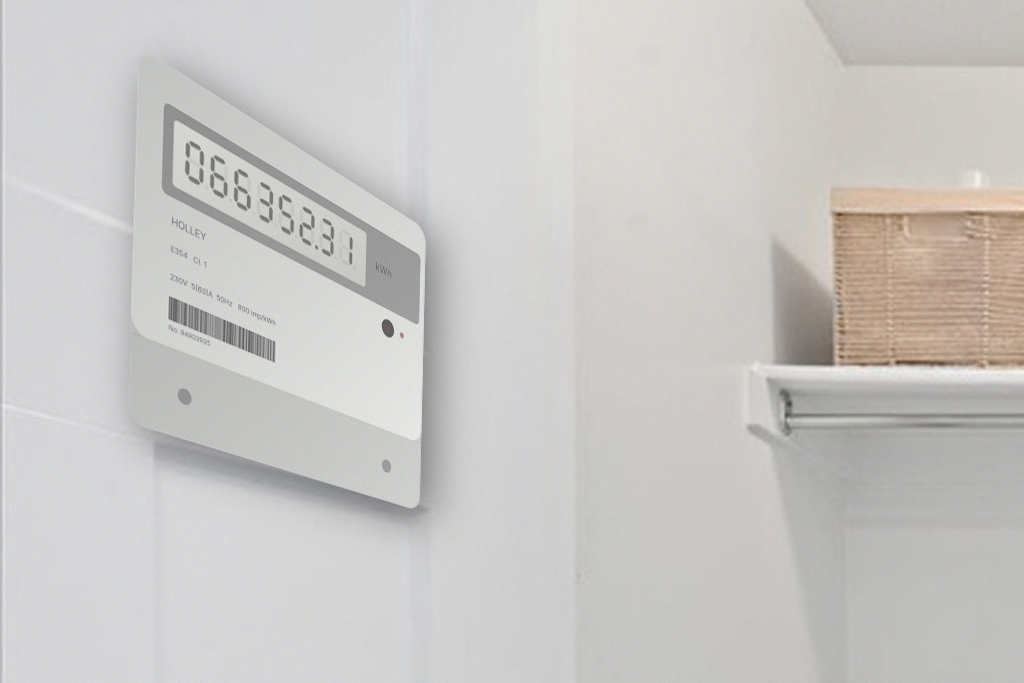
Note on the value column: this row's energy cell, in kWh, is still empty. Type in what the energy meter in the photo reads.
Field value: 66352.31 kWh
